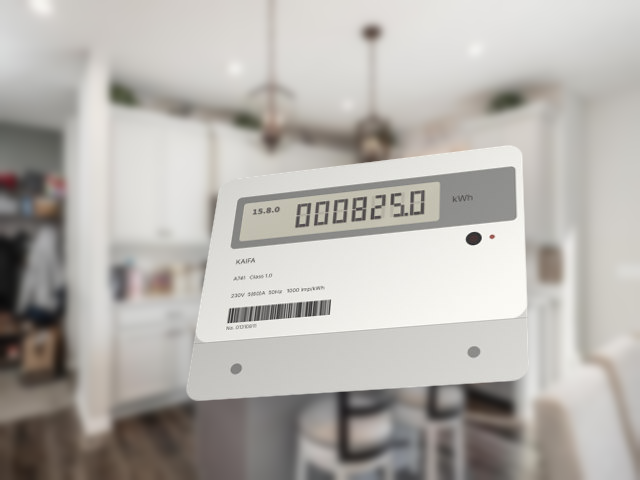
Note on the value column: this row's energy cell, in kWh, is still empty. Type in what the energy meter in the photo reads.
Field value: 825.0 kWh
